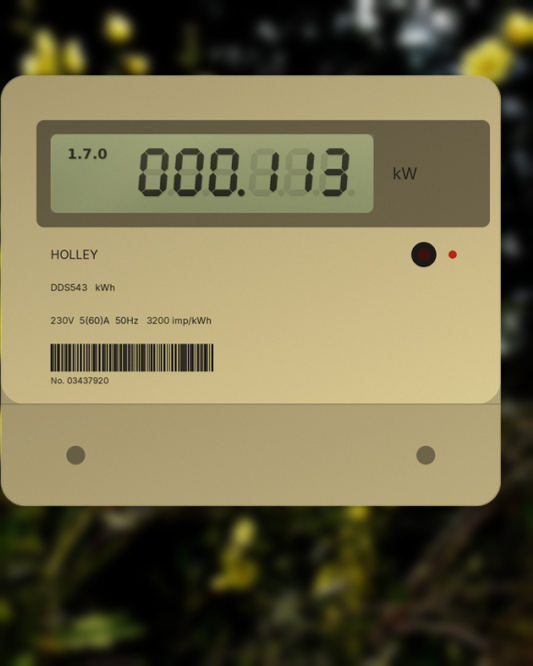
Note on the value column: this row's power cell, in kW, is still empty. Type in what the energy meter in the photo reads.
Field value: 0.113 kW
